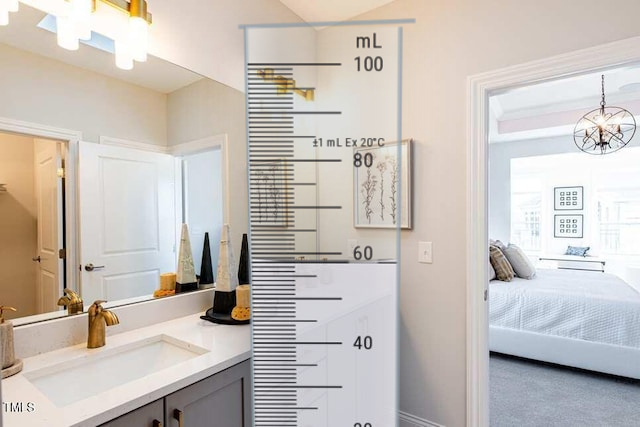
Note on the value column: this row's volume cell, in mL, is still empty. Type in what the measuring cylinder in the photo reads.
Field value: 58 mL
